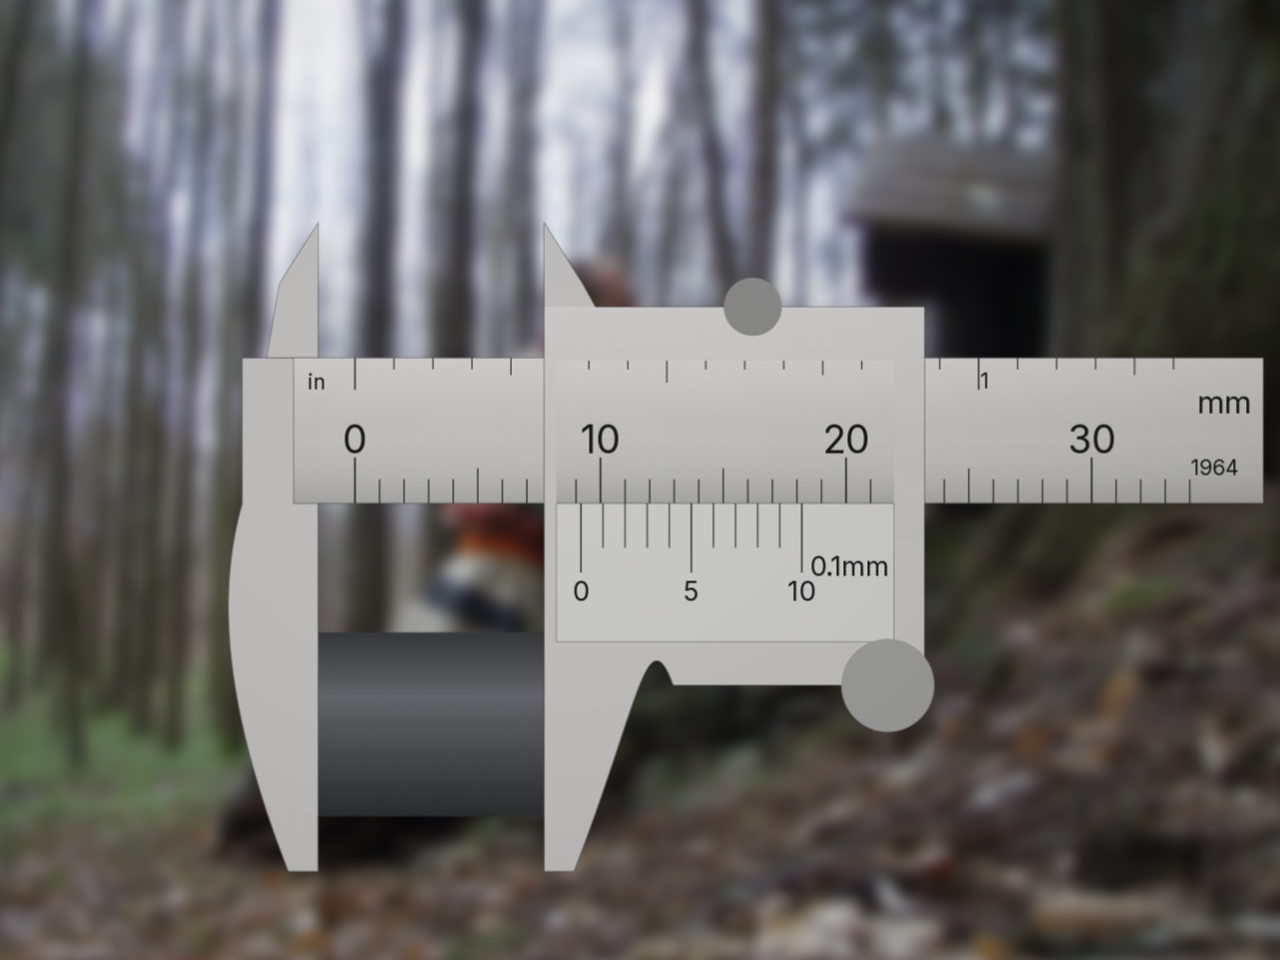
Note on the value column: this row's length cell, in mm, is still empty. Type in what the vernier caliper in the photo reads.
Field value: 9.2 mm
